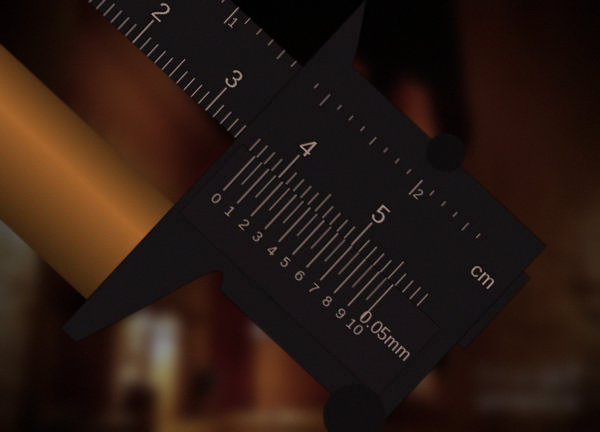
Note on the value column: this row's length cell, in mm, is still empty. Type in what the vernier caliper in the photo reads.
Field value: 36.8 mm
